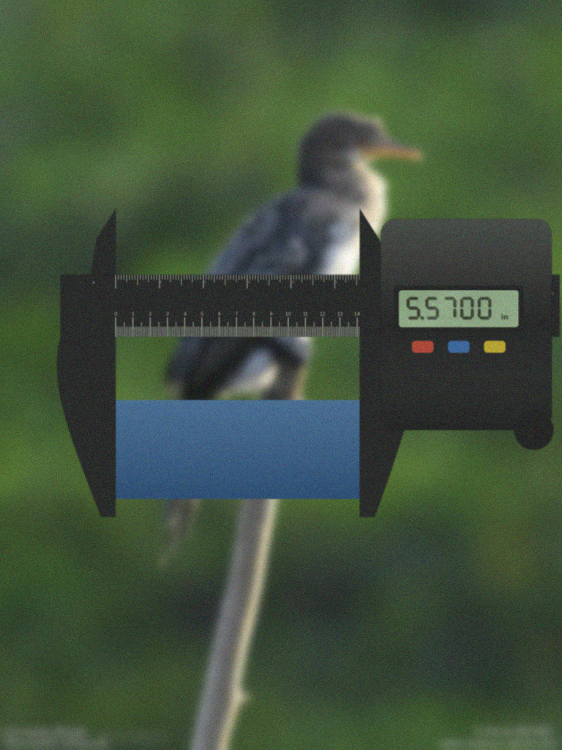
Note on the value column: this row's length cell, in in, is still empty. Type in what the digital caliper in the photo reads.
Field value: 5.5700 in
